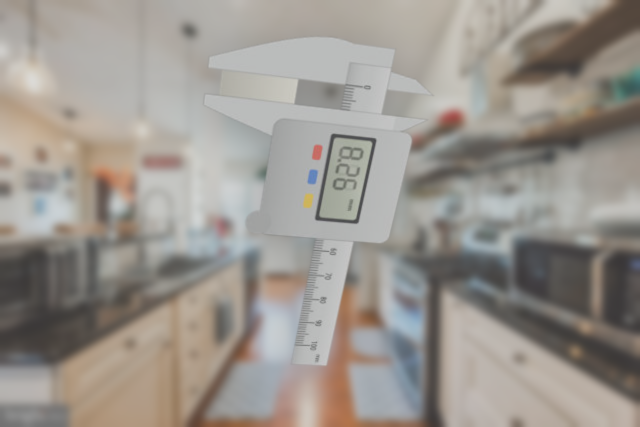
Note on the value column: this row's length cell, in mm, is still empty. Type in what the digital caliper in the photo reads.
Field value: 8.26 mm
